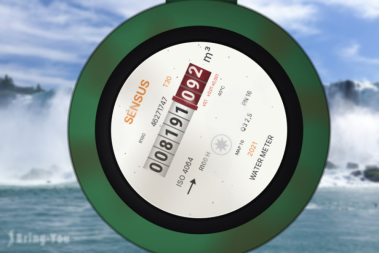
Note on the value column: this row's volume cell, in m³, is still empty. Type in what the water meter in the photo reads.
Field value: 8191.092 m³
